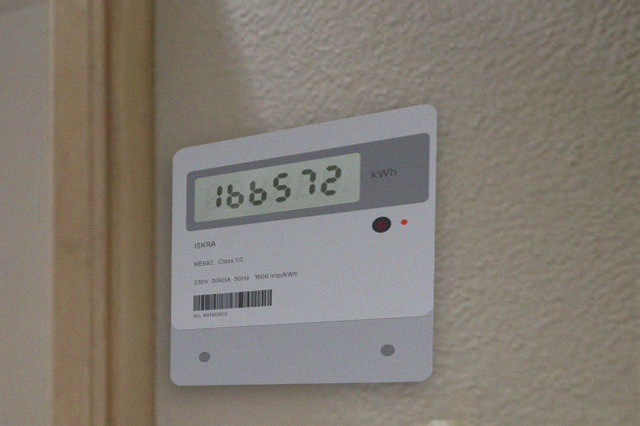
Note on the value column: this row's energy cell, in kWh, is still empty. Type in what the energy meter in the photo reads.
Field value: 166572 kWh
